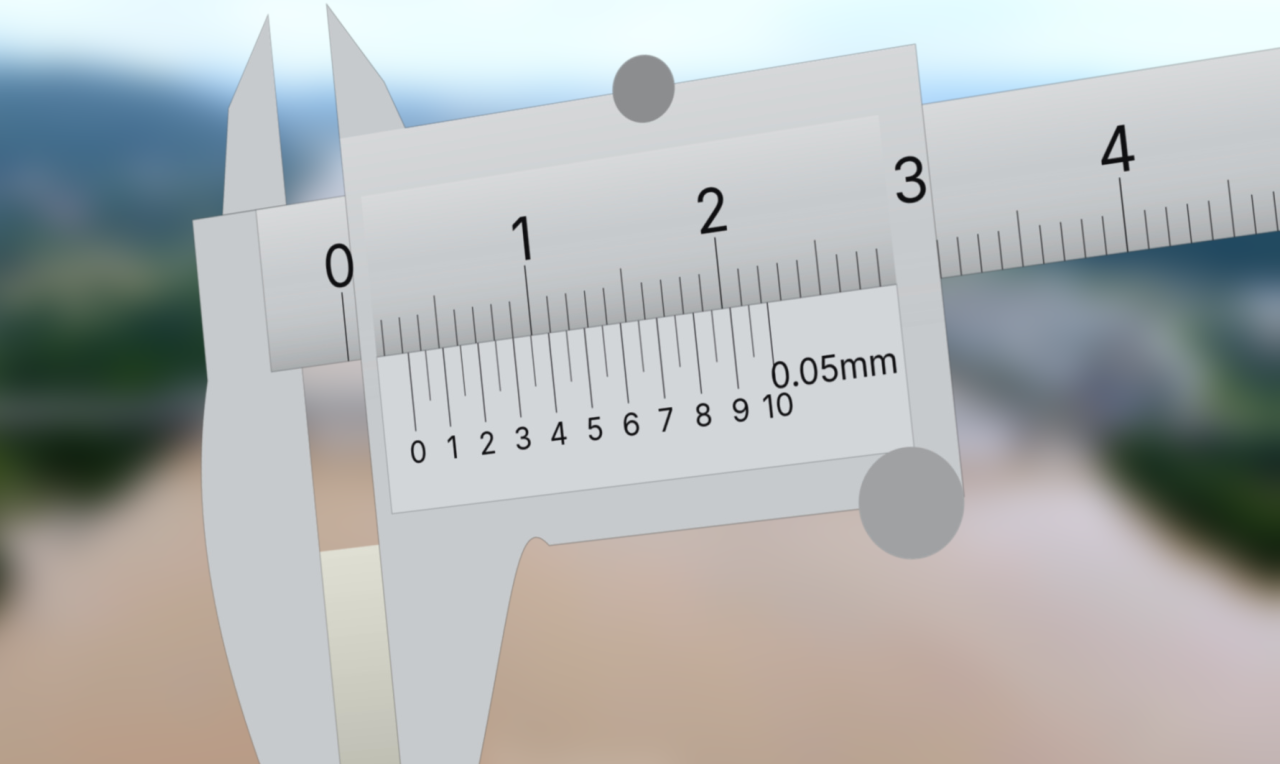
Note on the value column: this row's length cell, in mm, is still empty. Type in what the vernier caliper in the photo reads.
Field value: 3.3 mm
